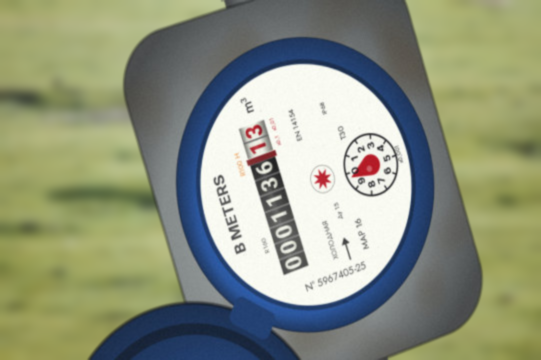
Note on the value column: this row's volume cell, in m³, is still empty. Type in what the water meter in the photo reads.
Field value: 1136.129 m³
